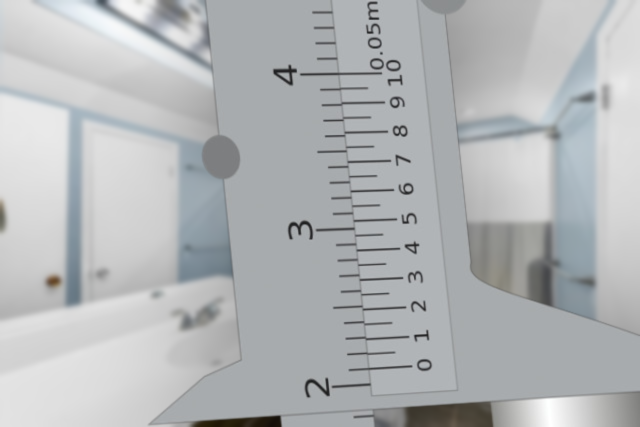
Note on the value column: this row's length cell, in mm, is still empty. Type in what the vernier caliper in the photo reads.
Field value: 21.0 mm
